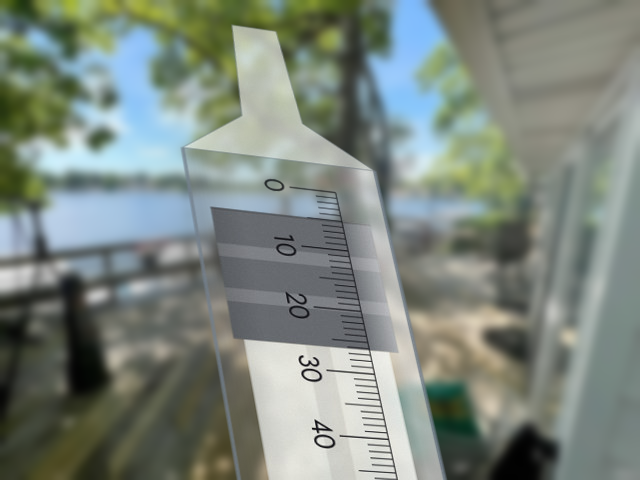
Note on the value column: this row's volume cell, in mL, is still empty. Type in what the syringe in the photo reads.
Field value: 5 mL
